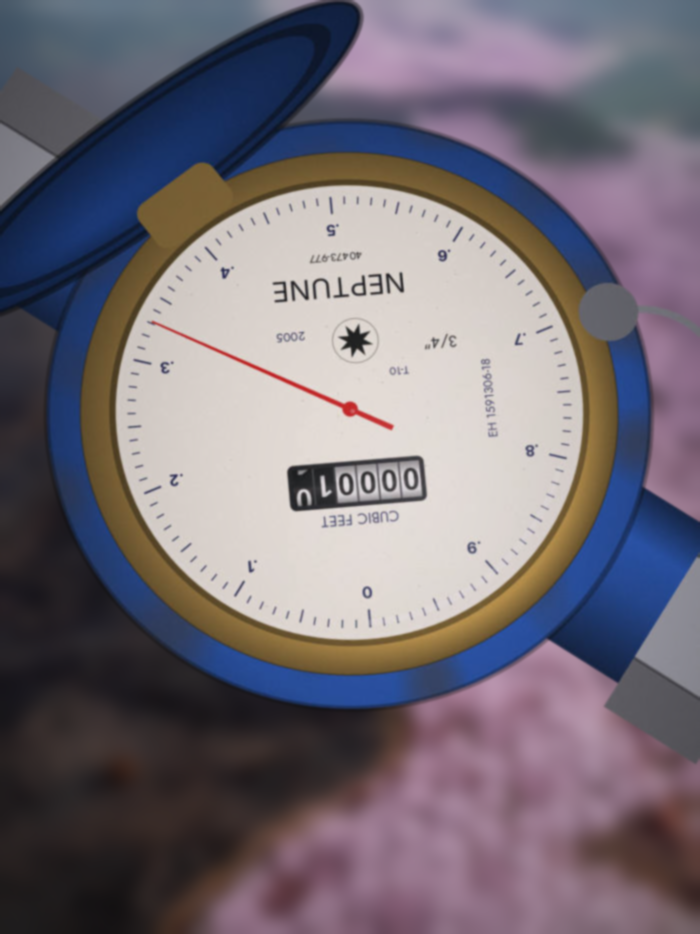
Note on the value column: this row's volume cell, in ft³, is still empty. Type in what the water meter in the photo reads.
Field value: 10.33 ft³
